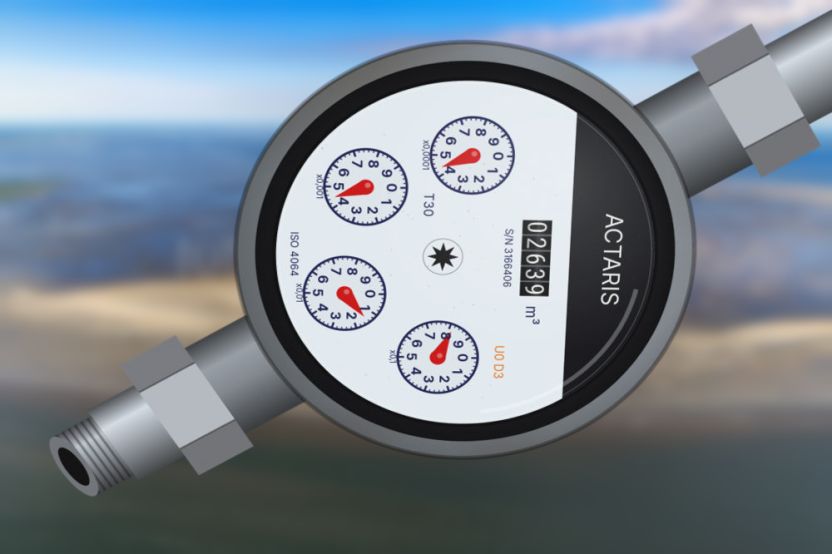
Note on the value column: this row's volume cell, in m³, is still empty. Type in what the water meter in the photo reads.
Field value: 2639.8144 m³
